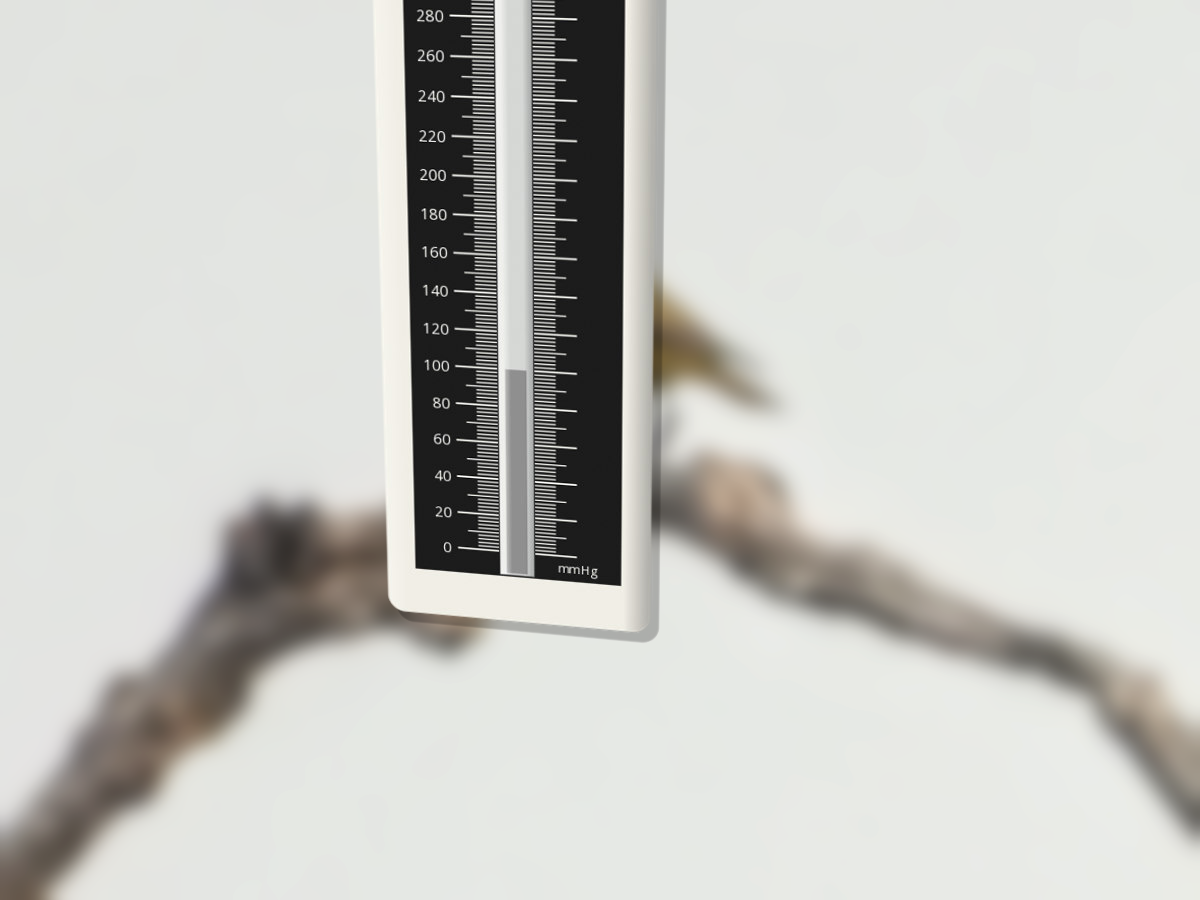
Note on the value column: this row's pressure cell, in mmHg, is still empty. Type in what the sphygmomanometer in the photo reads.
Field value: 100 mmHg
